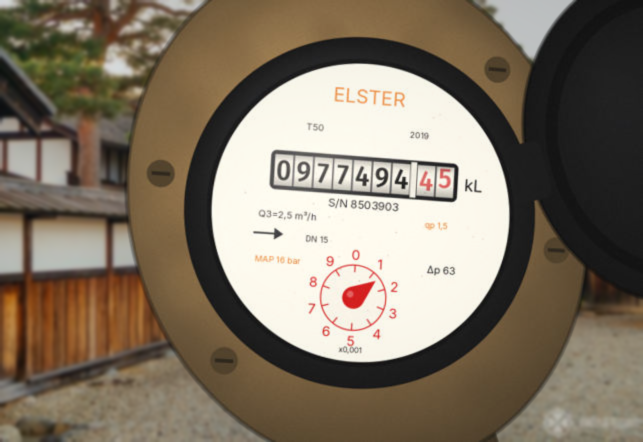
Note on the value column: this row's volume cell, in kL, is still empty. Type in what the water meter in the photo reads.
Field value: 977494.451 kL
